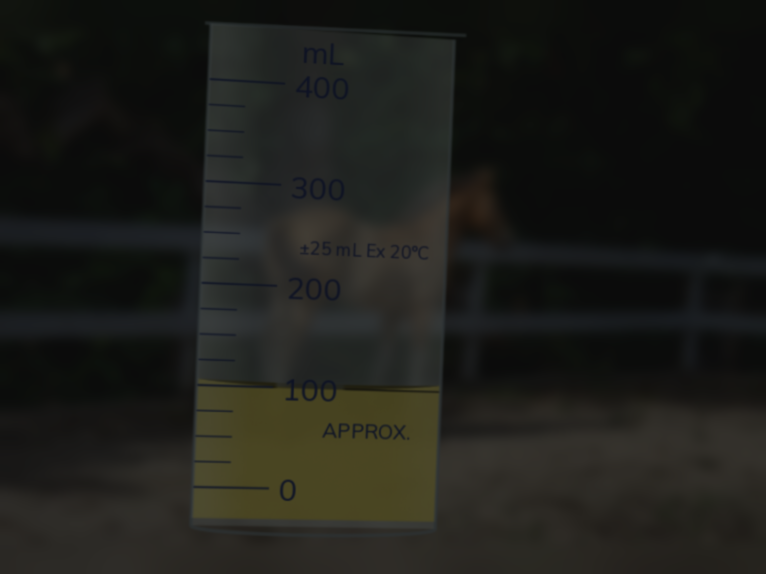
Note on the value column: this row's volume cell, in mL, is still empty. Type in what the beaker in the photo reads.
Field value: 100 mL
